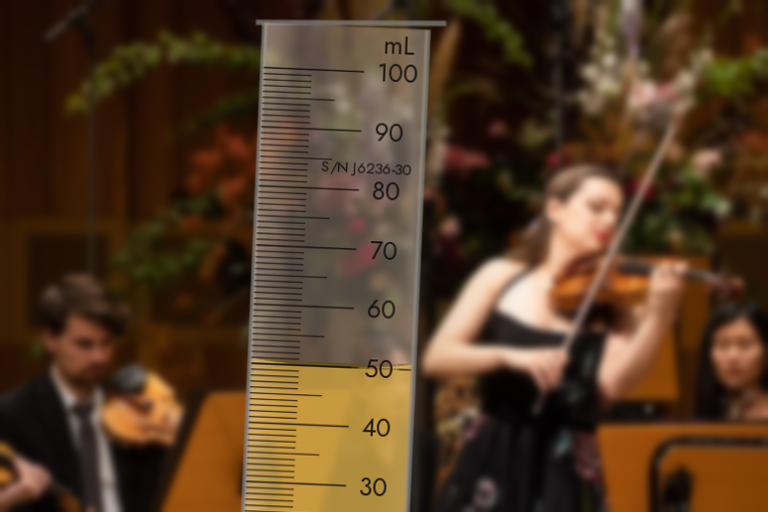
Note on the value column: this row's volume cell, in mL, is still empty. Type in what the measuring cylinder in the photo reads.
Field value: 50 mL
